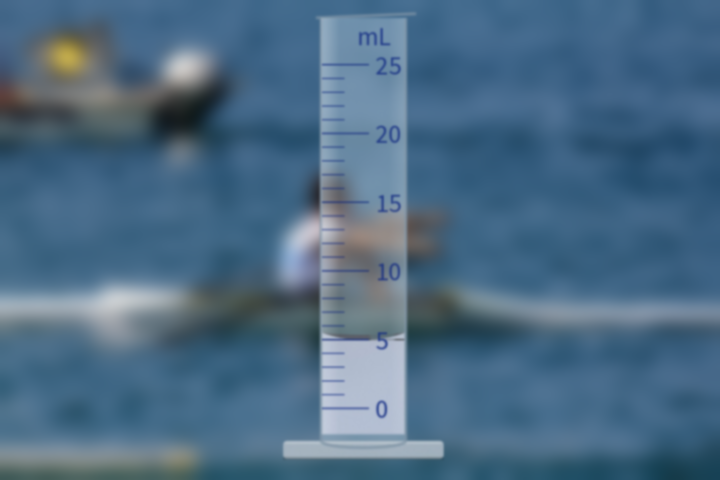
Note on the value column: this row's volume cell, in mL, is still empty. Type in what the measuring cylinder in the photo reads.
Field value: 5 mL
